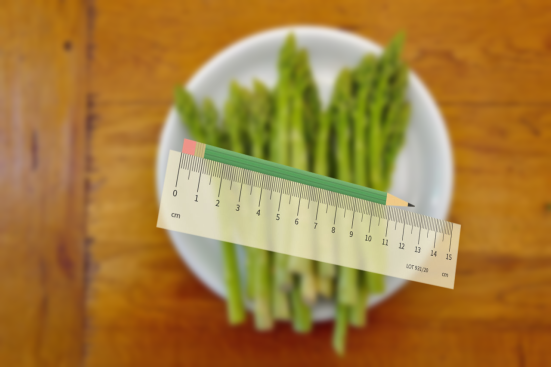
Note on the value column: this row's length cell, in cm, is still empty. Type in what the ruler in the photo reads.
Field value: 12.5 cm
